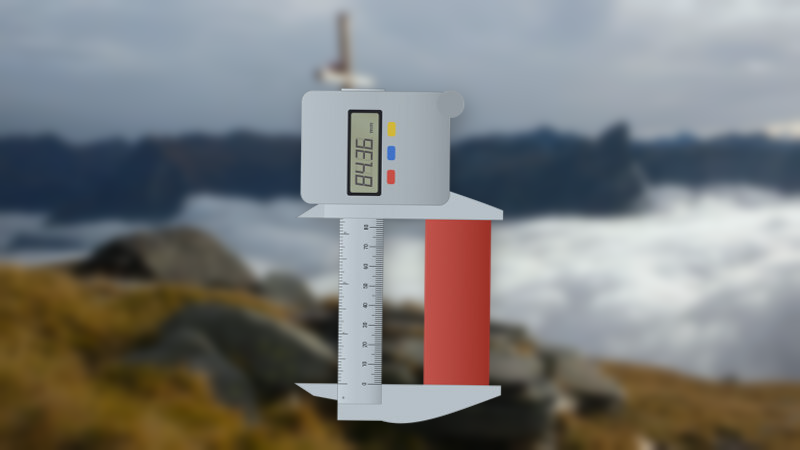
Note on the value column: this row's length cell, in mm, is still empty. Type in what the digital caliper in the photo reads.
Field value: 84.36 mm
